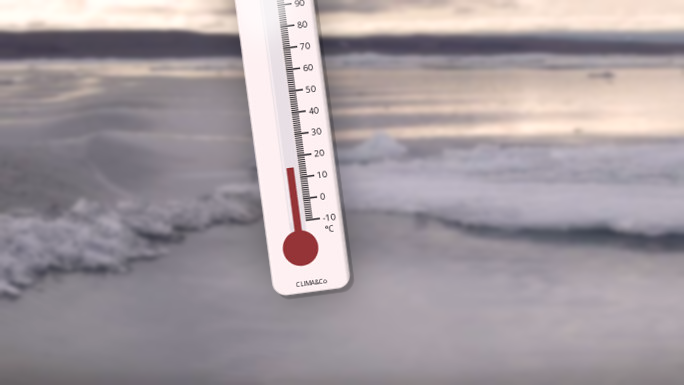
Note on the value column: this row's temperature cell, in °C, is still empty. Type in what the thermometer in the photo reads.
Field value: 15 °C
